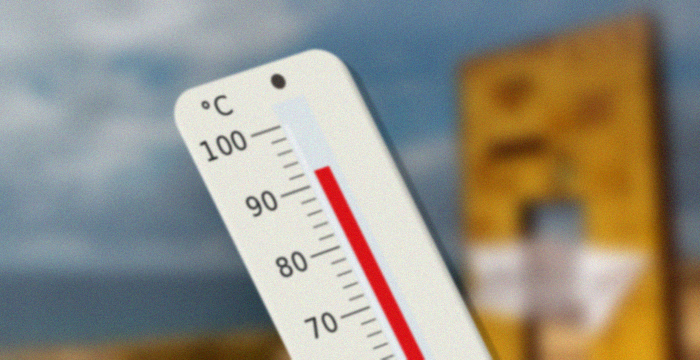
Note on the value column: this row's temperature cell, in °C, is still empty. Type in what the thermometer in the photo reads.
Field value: 92 °C
